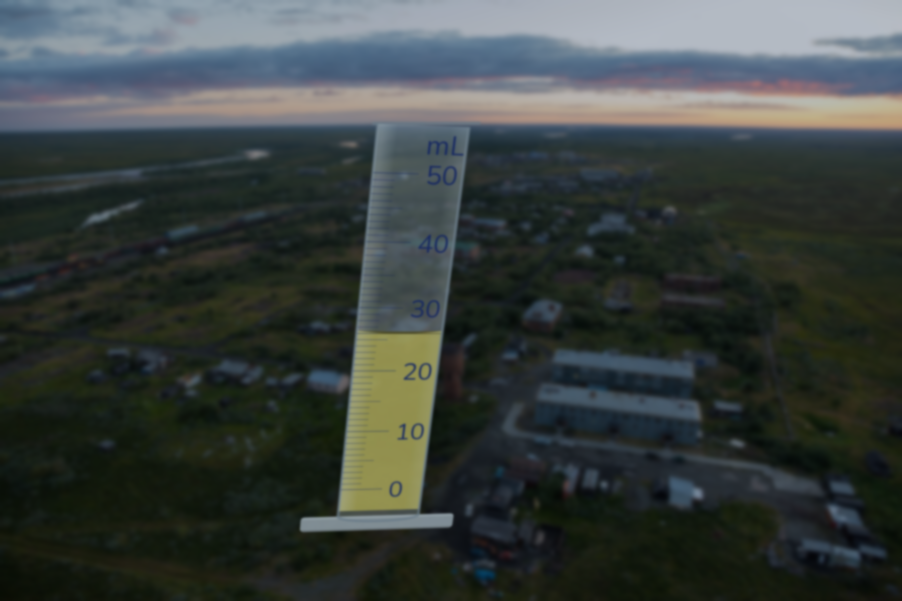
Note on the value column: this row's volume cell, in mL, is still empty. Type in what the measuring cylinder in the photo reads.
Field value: 26 mL
